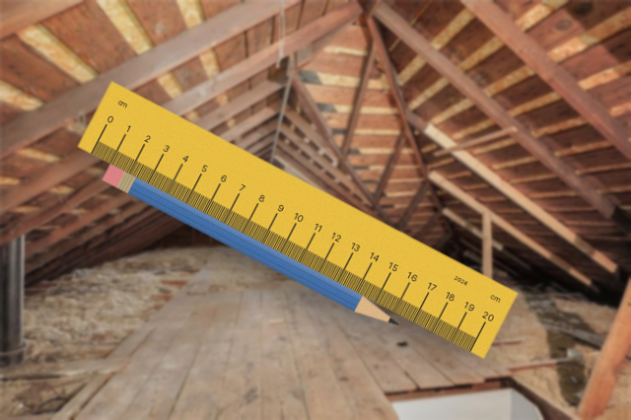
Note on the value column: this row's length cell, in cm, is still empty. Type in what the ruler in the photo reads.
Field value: 15.5 cm
